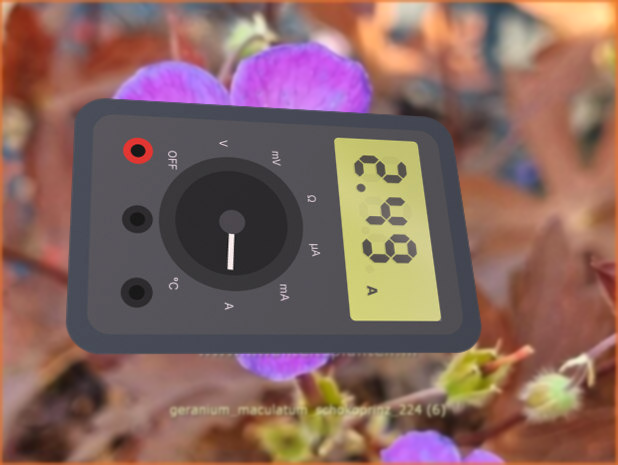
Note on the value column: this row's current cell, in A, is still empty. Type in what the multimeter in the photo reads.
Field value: 2.49 A
